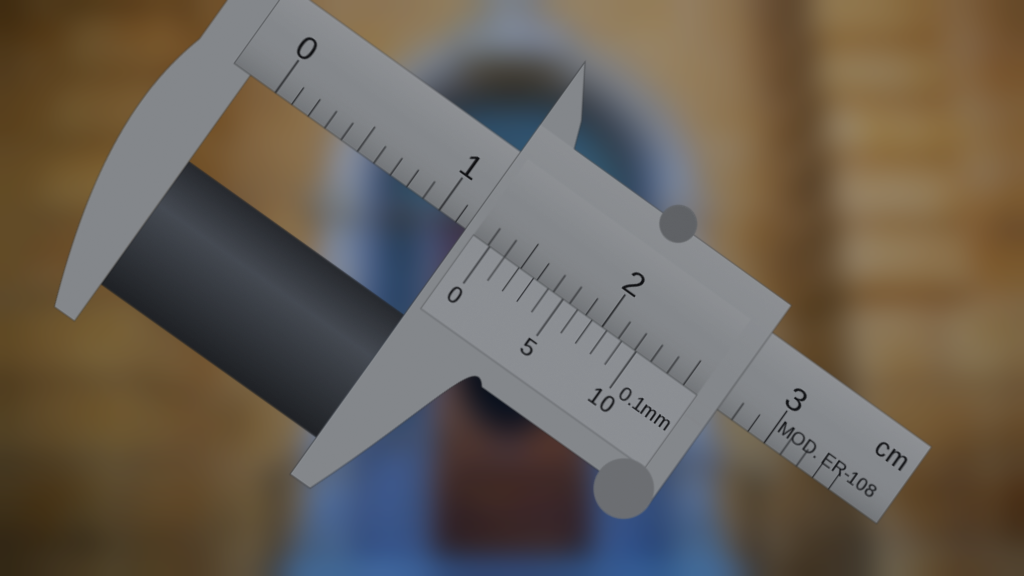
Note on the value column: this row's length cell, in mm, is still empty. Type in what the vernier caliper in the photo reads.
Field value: 13.1 mm
